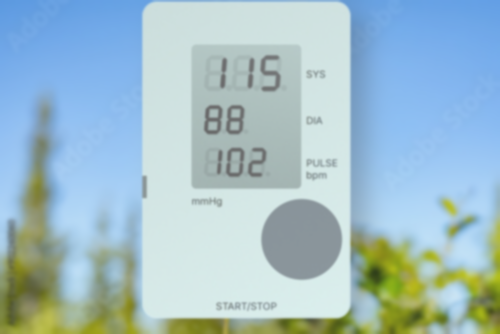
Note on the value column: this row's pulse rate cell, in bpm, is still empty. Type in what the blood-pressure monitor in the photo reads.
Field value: 102 bpm
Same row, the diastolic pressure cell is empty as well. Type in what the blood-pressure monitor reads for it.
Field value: 88 mmHg
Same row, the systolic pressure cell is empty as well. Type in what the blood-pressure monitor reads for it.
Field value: 115 mmHg
